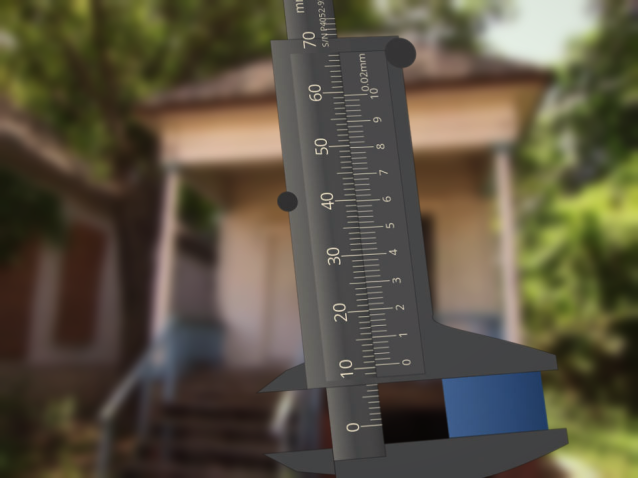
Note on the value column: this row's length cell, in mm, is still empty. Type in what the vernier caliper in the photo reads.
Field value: 10.4 mm
